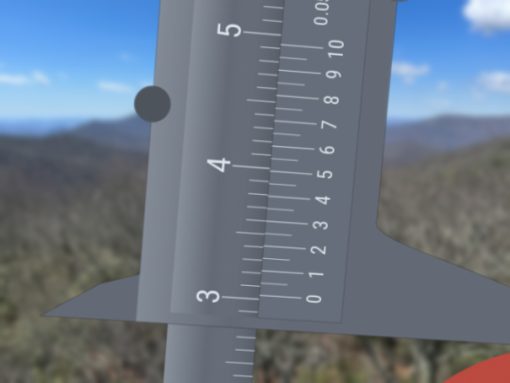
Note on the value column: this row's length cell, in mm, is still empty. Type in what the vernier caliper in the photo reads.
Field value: 30.3 mm
